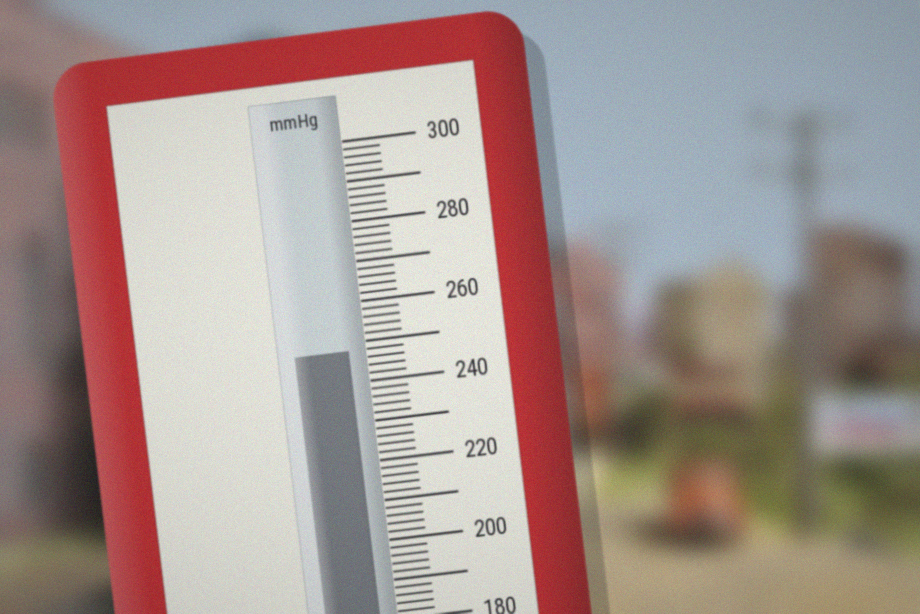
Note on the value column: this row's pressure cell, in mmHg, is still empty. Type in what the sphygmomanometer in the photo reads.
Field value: 248 mmHg
